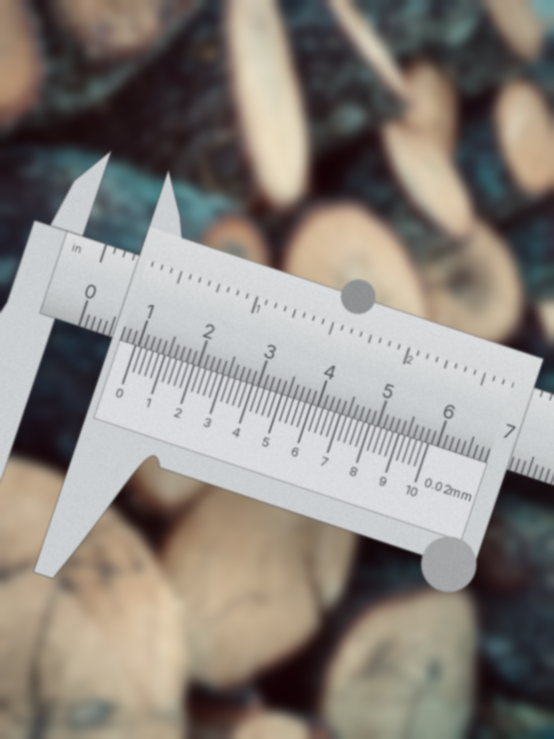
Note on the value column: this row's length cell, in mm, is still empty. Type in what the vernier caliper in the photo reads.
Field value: 9.5 mm
